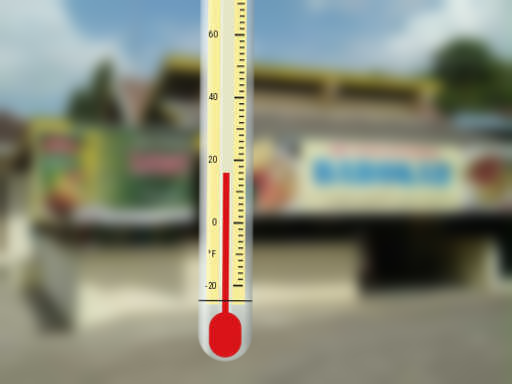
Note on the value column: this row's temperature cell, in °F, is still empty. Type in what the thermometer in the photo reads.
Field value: 16 °F
